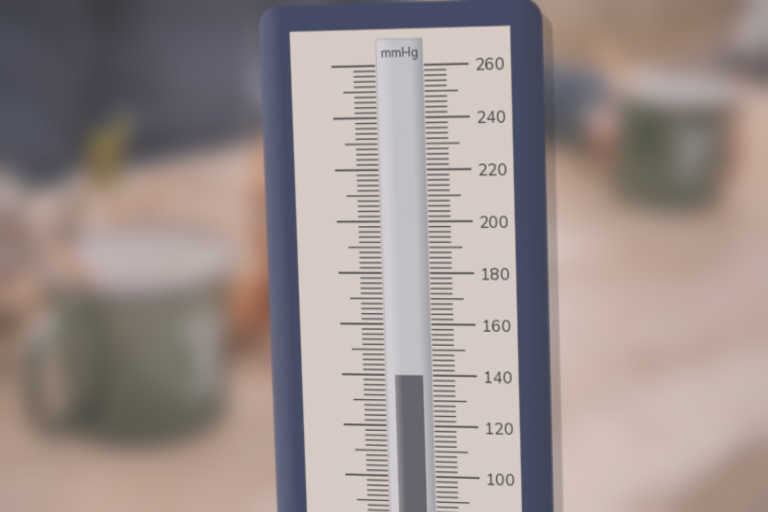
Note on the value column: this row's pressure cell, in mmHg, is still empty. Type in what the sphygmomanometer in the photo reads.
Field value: 140 mmHg
